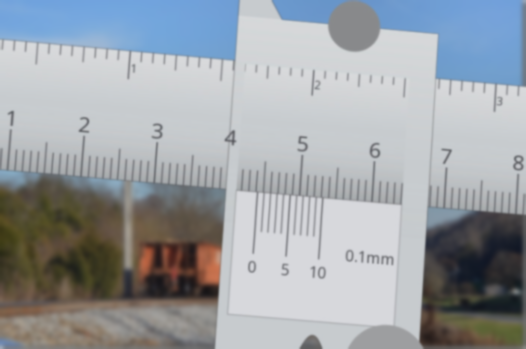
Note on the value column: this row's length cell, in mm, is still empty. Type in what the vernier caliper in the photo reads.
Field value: 44.2 mm
